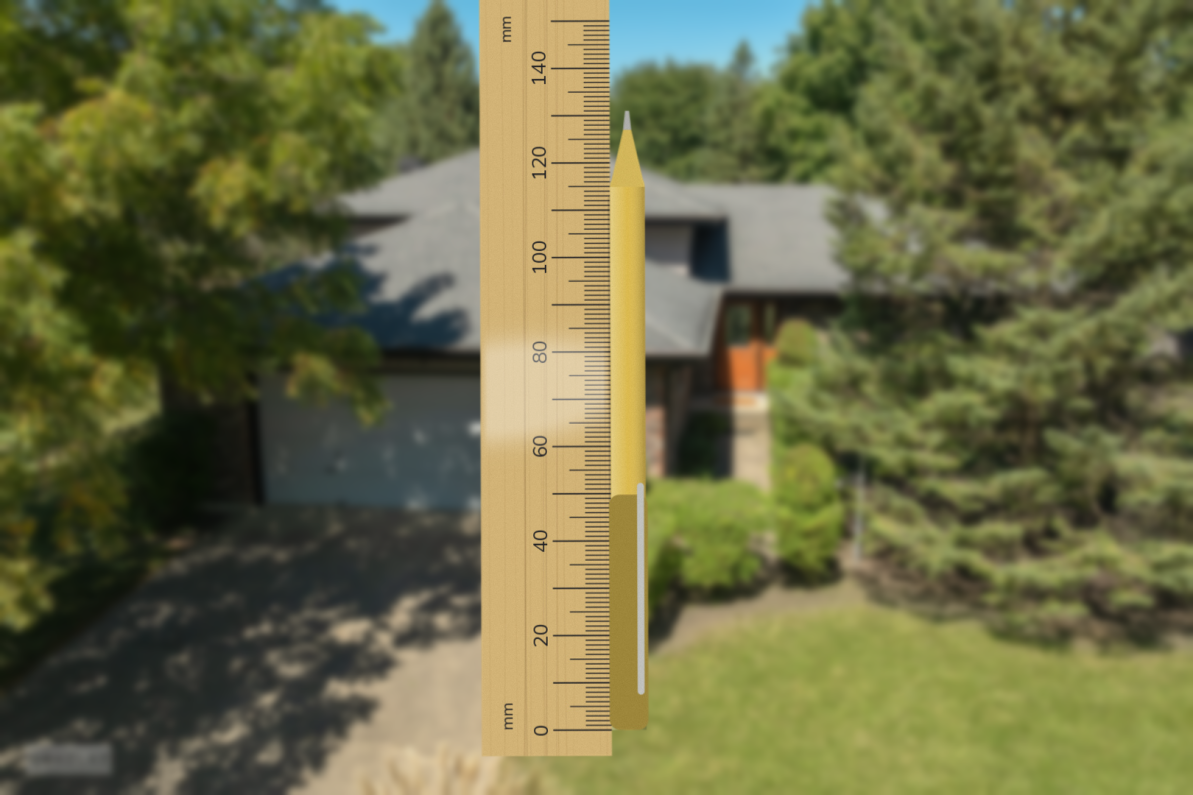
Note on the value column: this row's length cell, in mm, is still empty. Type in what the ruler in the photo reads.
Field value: 131 mm
